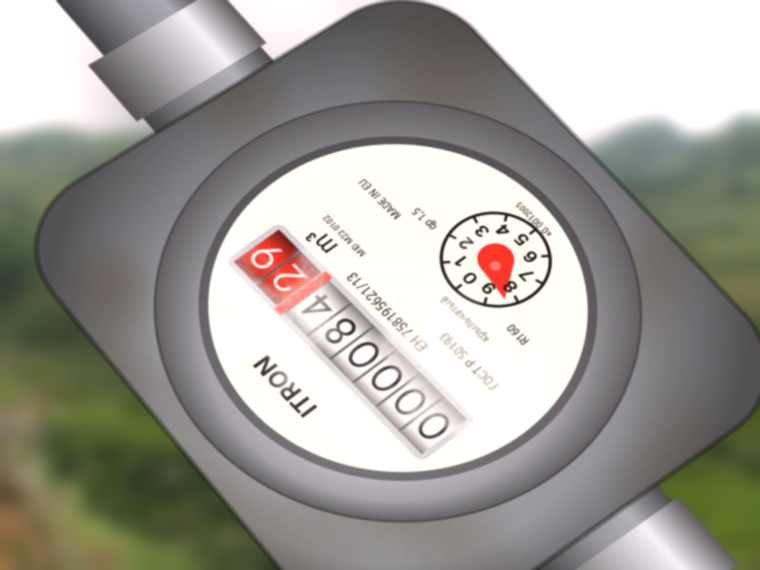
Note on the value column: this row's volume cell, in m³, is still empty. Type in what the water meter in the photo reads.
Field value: 84.298 m³
